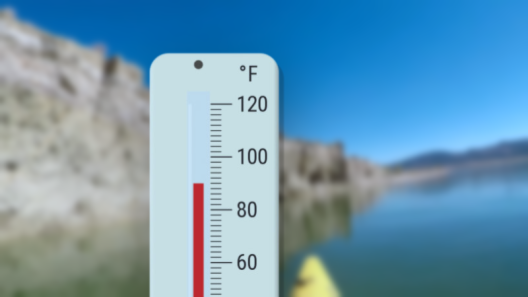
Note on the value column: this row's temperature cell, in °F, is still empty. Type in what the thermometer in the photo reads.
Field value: 90 °F
